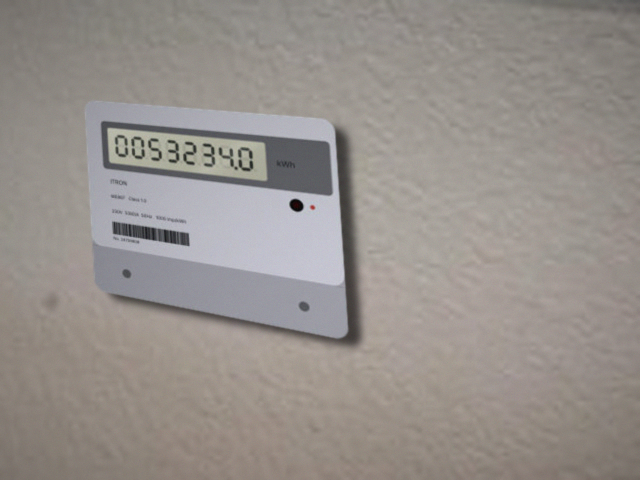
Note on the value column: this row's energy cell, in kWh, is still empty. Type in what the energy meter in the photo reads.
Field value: 53234.0 kWh
